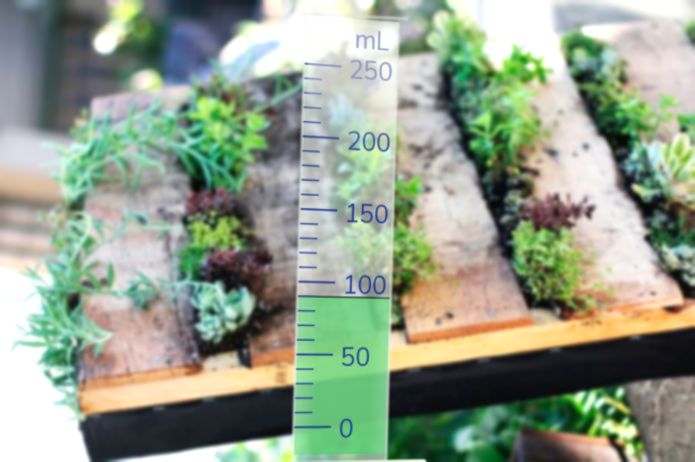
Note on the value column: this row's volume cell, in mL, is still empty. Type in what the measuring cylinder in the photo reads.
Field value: 90 mL
